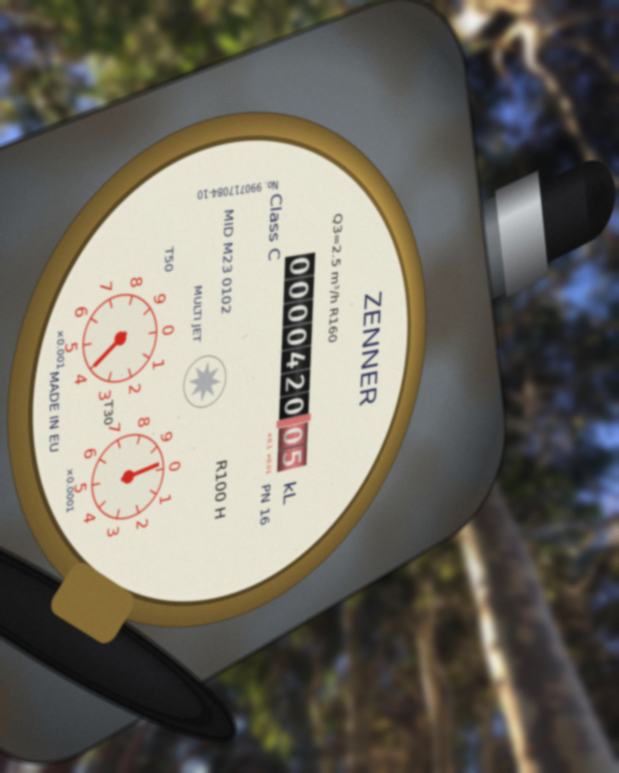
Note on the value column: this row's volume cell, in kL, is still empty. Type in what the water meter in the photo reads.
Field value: 420.0539 kL
